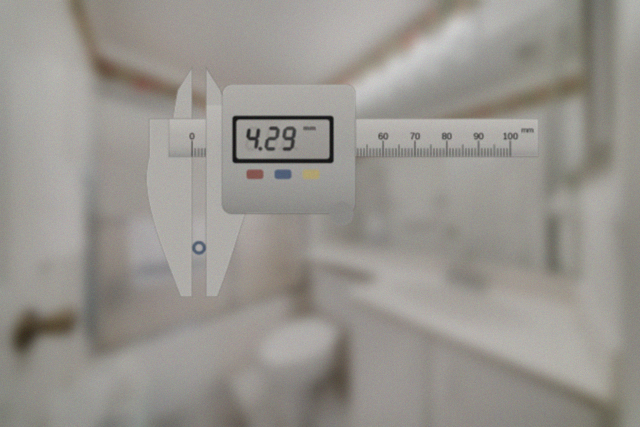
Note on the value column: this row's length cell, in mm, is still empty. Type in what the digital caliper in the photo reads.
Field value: 4.29 mm
